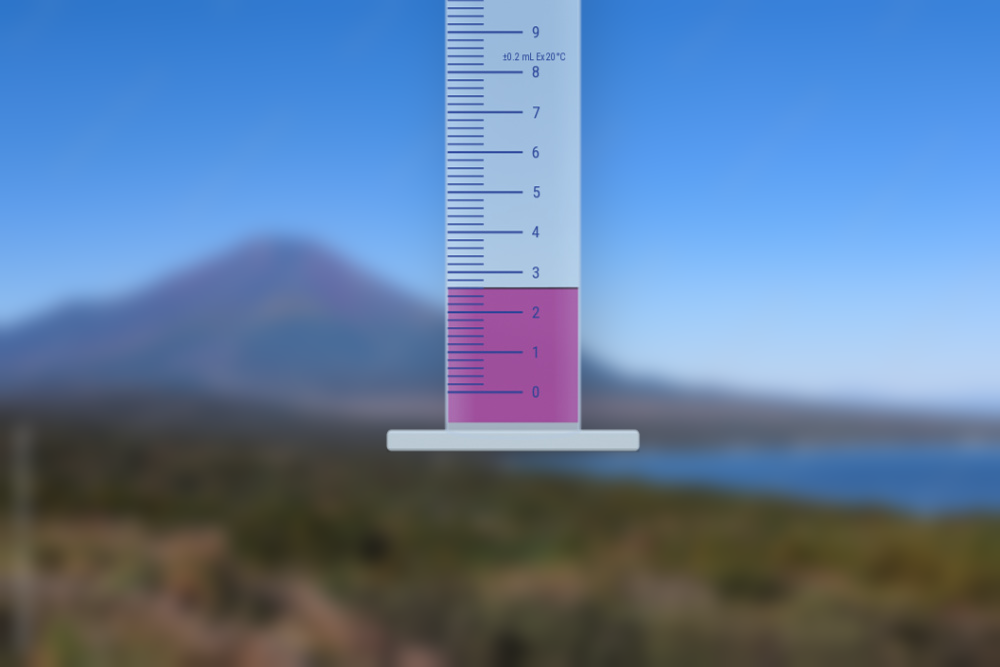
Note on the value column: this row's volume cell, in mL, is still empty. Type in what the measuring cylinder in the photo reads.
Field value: 2.6 mL
